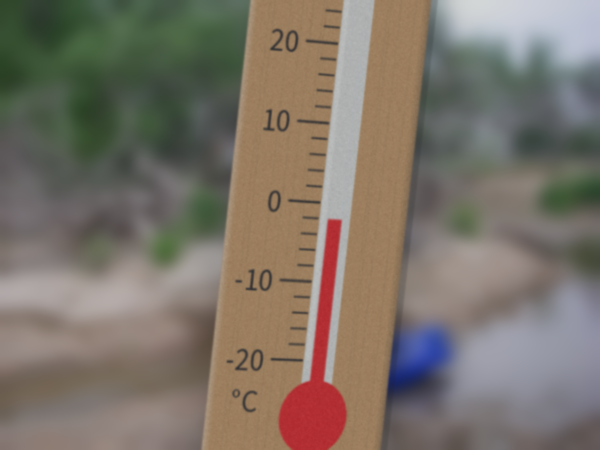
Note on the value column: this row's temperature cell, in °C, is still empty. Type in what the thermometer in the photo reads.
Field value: -2 °C
